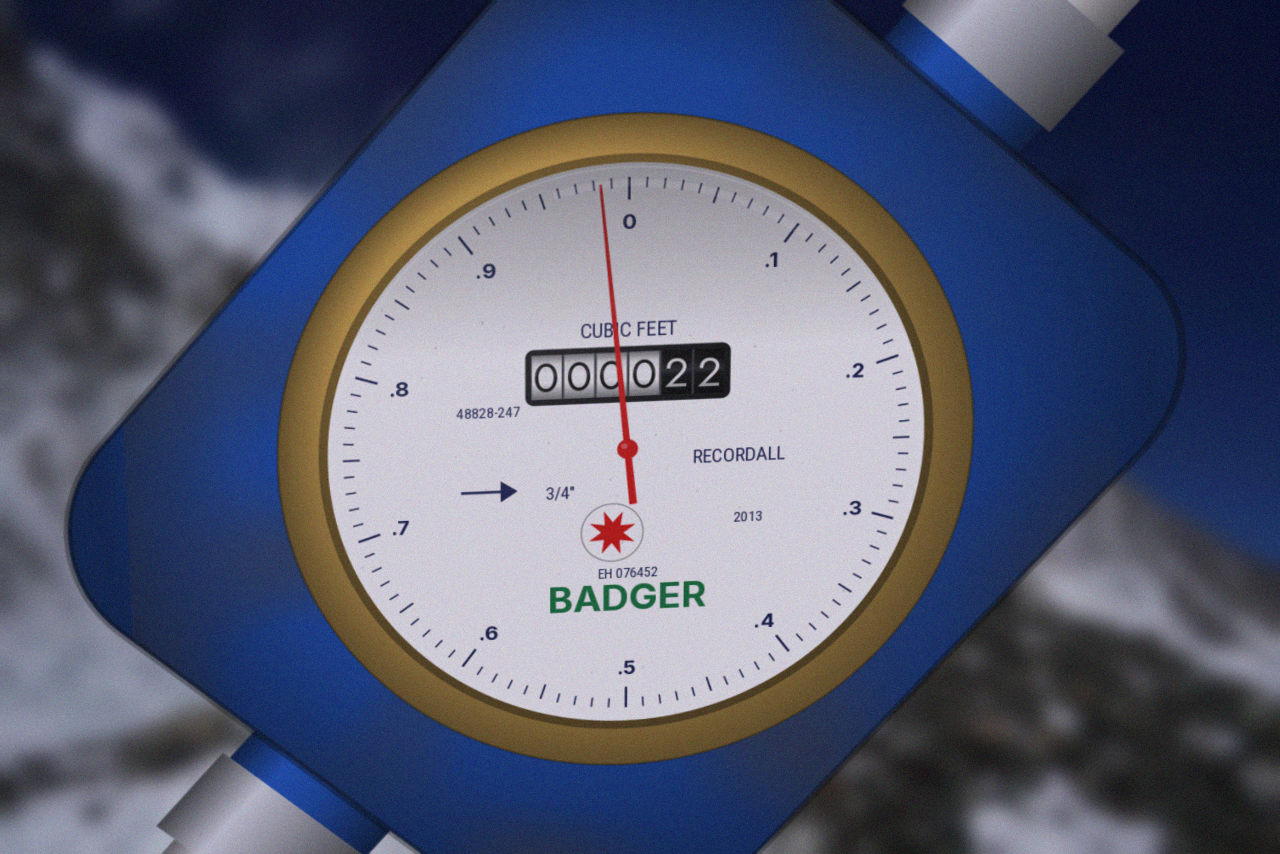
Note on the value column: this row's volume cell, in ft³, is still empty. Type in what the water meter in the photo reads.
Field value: 21.98 ft³
